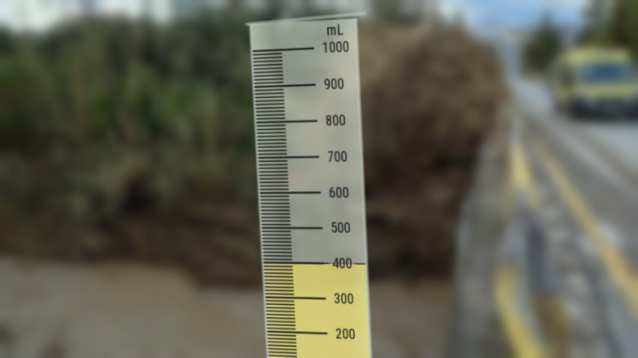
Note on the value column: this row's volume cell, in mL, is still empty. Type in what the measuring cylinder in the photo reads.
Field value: 400 mL
